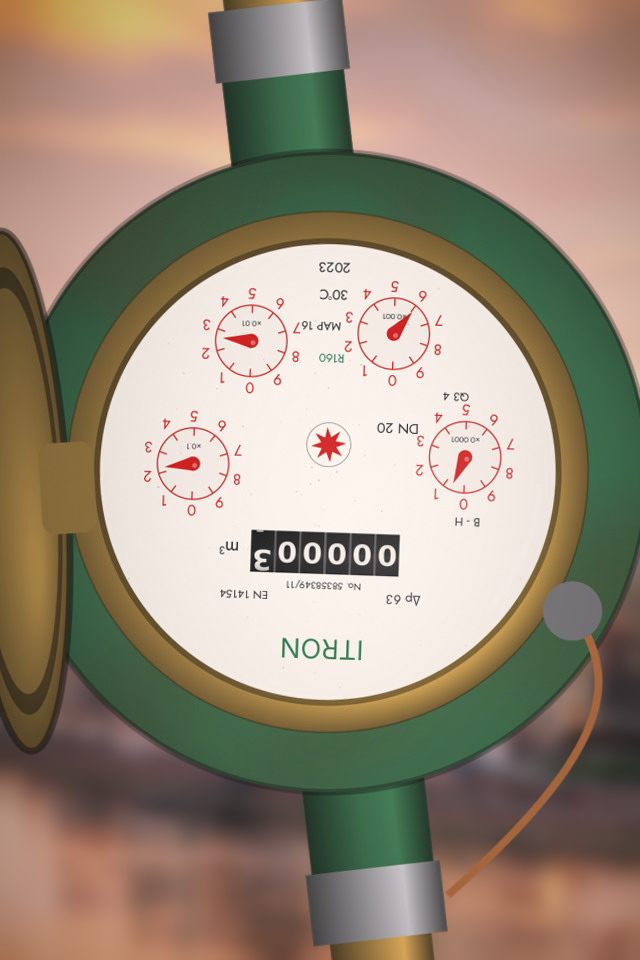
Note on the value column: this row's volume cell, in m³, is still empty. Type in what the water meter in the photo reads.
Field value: 3.2260 m³
